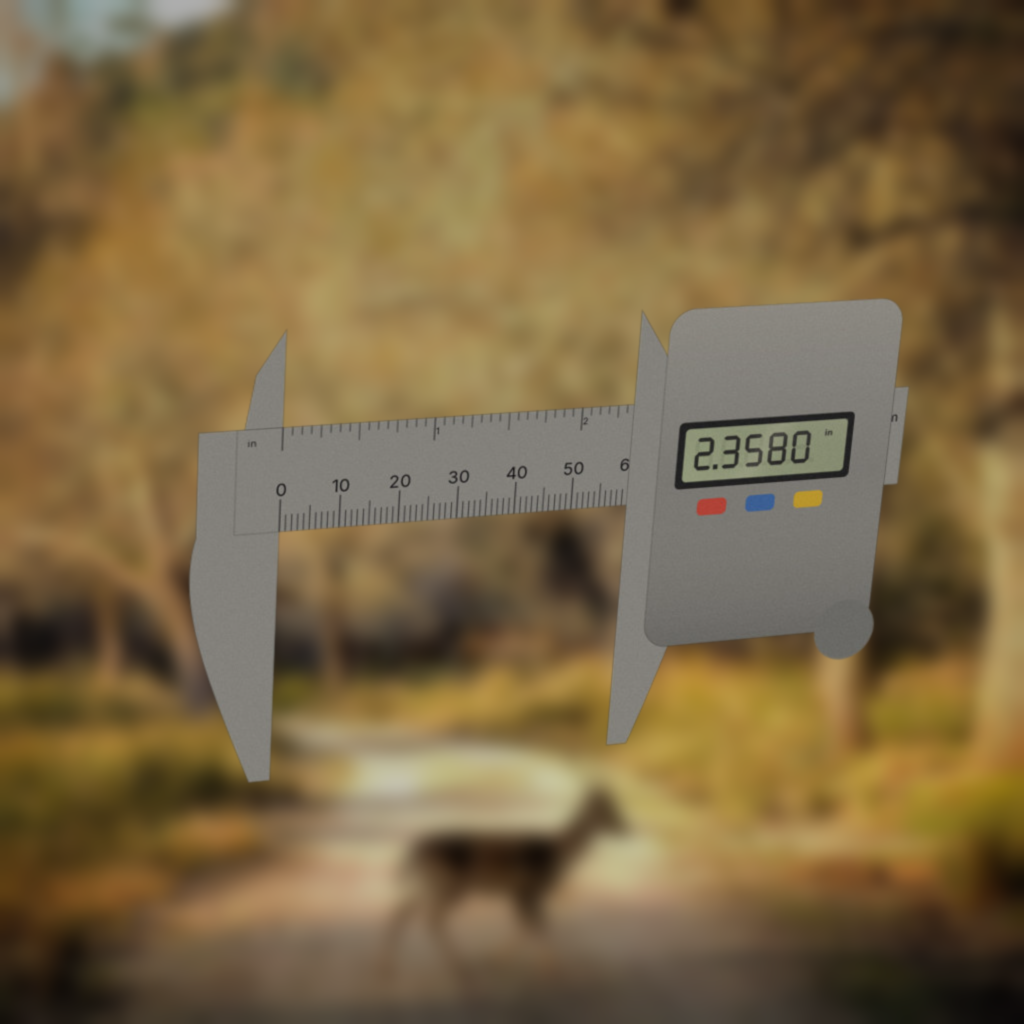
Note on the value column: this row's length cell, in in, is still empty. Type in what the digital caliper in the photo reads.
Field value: 2.3580 in
